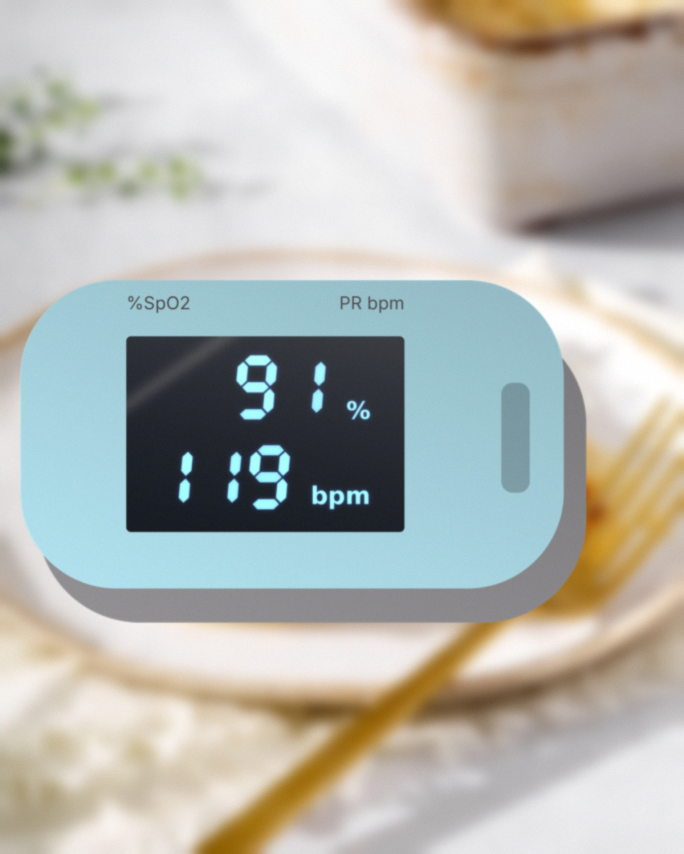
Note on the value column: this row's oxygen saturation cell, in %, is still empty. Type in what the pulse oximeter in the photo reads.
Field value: 91 %
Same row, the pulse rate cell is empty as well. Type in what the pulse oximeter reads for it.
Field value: 119 bpm
